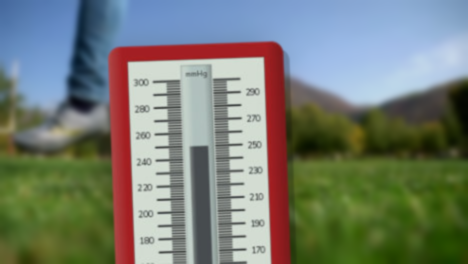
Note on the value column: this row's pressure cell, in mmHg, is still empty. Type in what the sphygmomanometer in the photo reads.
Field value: 250 mmHg
